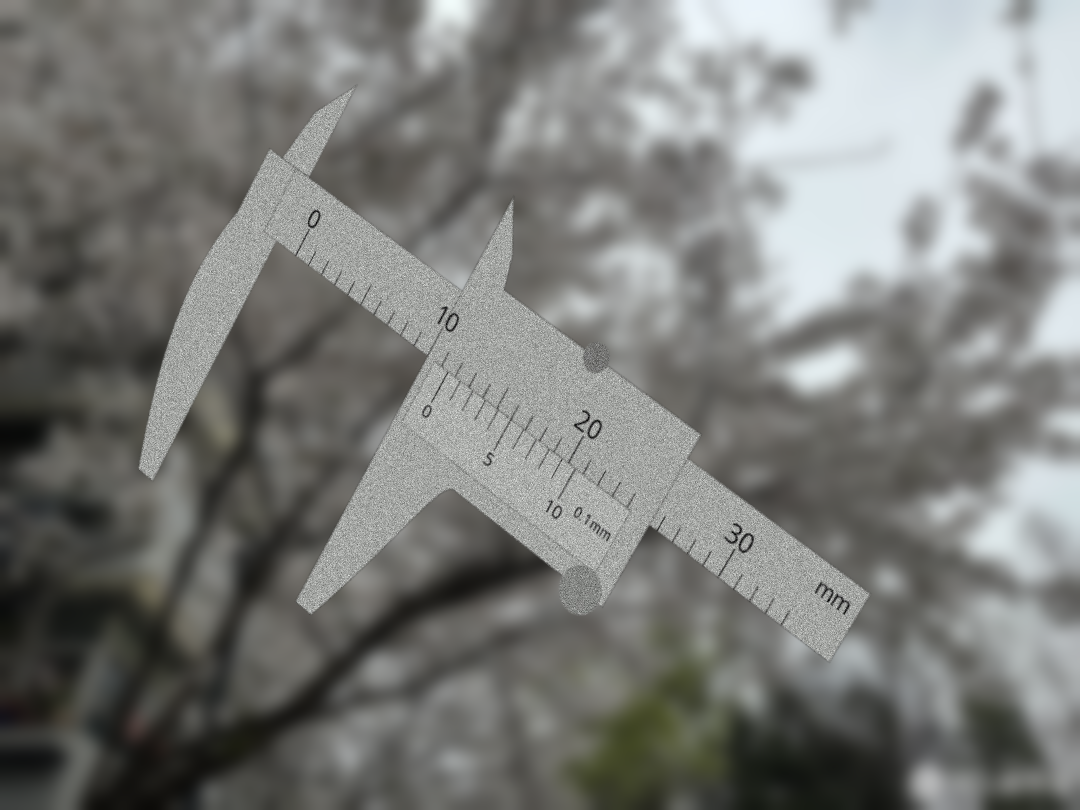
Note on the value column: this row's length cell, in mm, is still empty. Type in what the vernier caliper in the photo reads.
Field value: 11.5 mm
